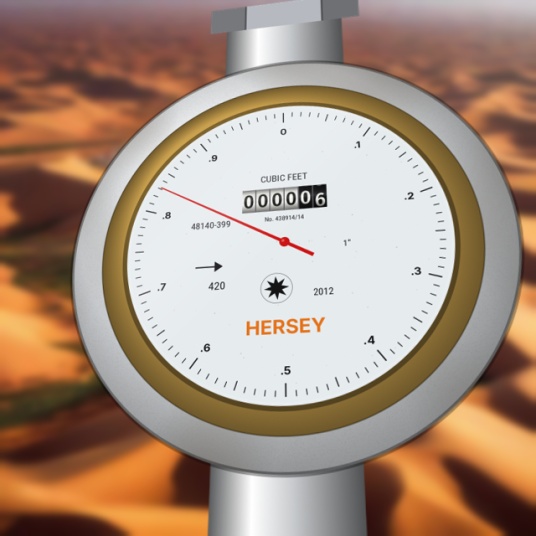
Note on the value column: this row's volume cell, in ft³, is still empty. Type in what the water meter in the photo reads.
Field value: 5.83 ft³
